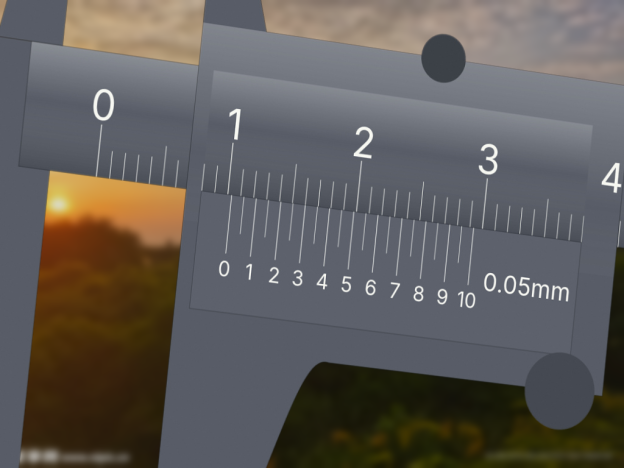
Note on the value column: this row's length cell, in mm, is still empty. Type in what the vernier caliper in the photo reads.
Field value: 10.3 mm
